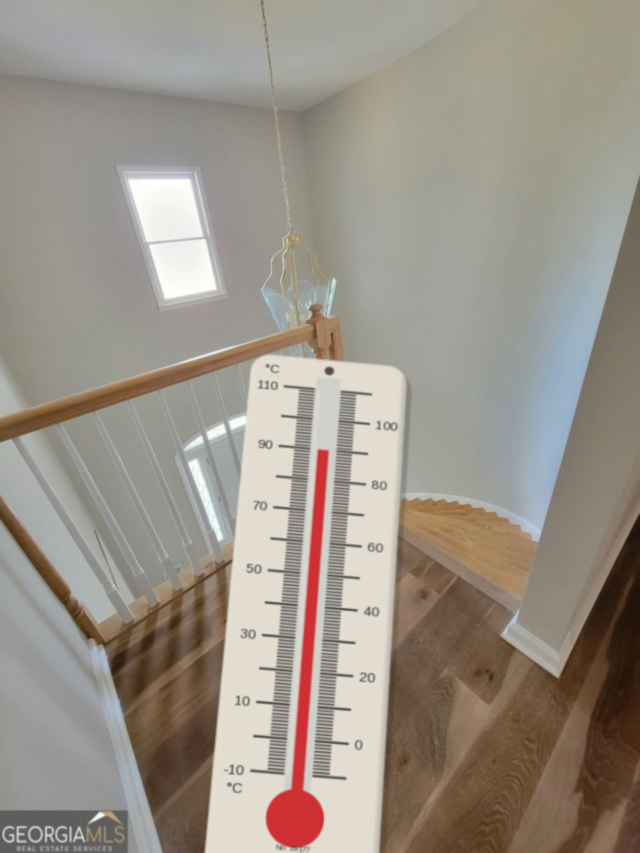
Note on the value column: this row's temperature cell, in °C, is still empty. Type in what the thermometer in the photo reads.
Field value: 90 °C
